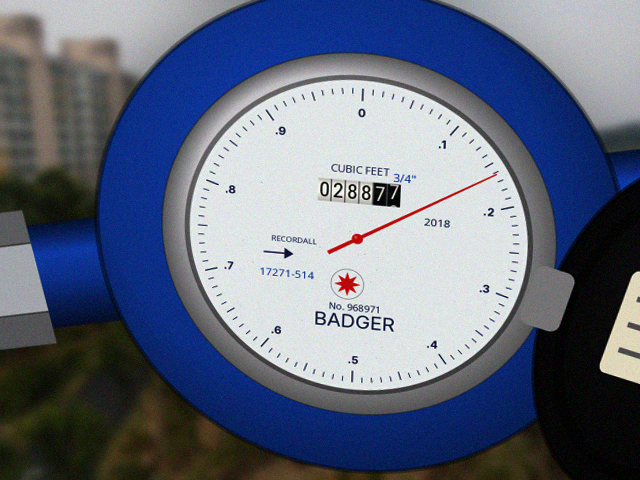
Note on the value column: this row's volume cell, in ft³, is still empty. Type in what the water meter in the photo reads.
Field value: 28877.16 ft³
